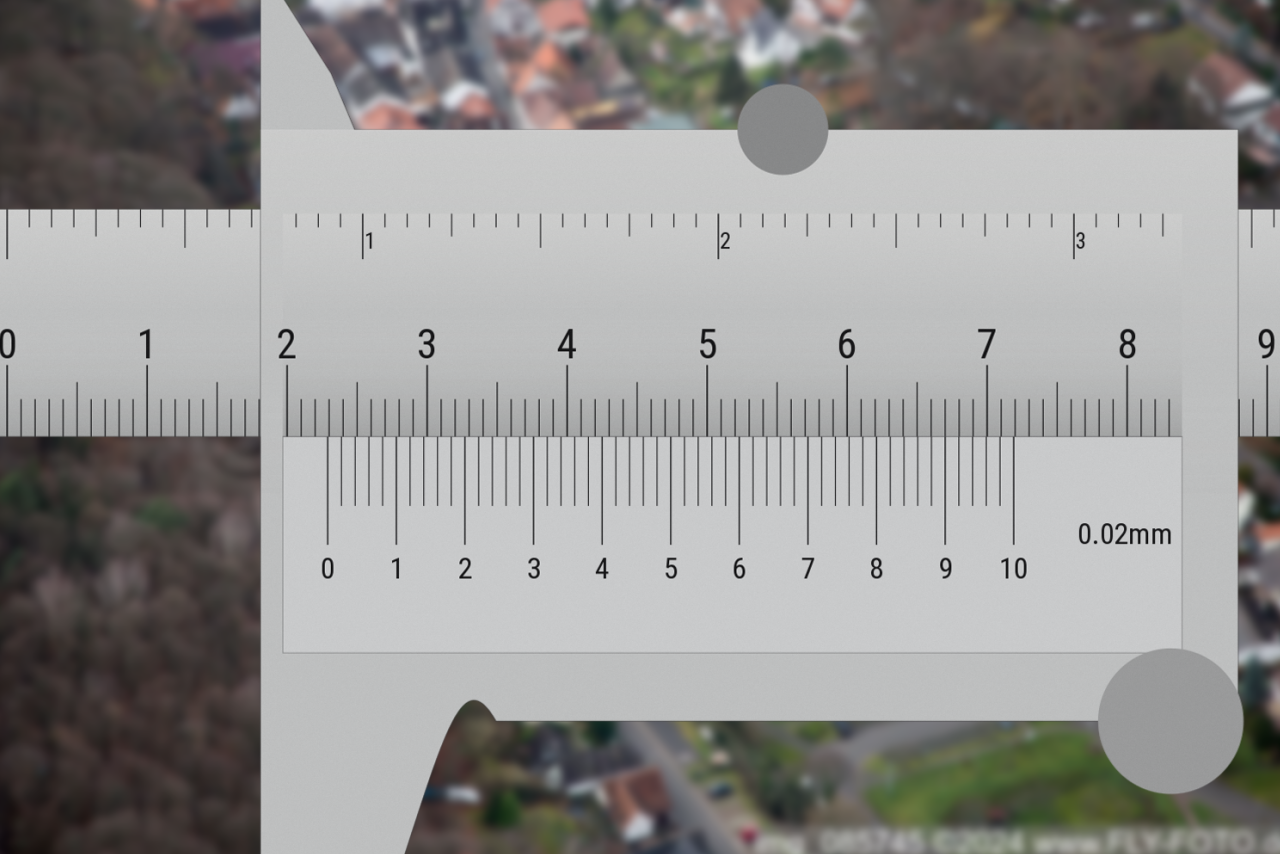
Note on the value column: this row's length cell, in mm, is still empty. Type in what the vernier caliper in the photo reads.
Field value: 22.9 mm
